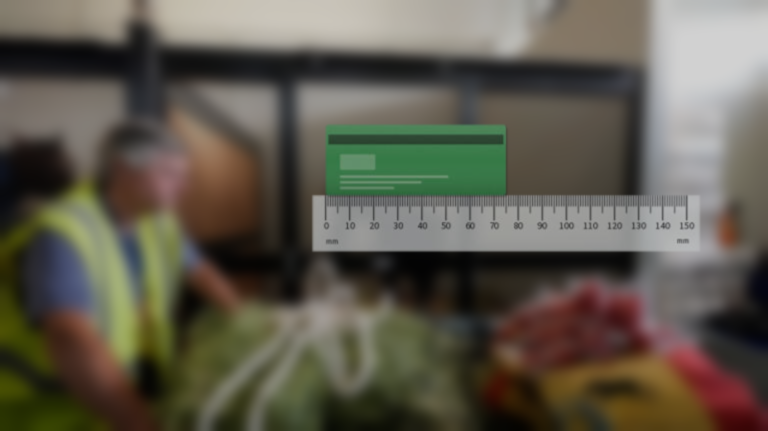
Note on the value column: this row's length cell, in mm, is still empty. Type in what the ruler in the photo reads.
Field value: 75 mm
